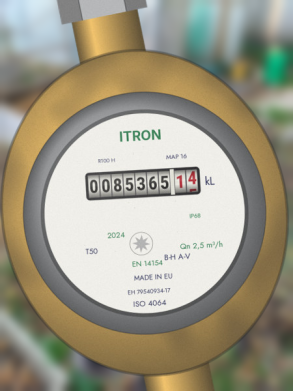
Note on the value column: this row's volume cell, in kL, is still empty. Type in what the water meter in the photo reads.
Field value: 85365.14 kL
